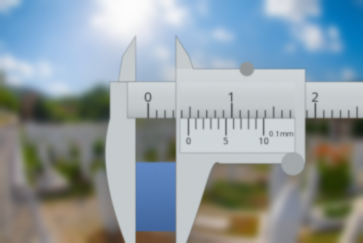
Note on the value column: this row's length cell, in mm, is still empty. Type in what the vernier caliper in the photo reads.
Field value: 4.8 mm
